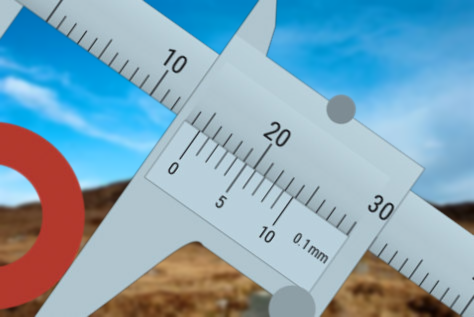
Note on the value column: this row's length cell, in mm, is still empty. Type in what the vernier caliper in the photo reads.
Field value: 14.8 mm
